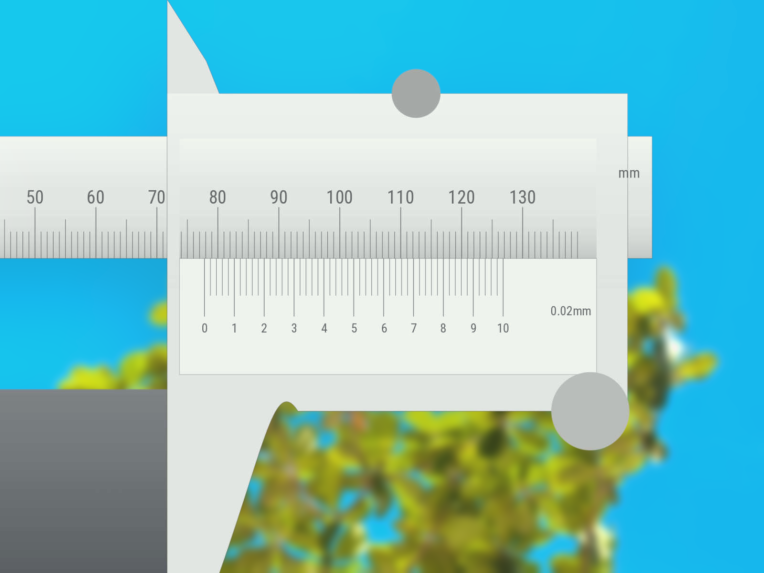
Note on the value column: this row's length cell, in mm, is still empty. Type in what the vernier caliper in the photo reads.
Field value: 77.8 mm
